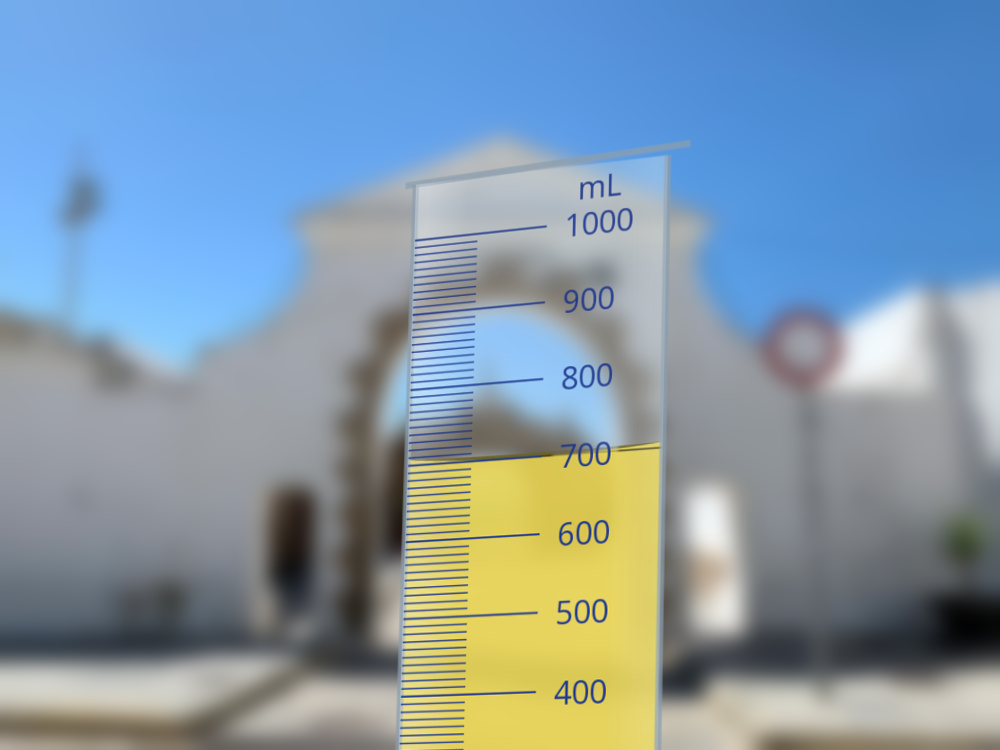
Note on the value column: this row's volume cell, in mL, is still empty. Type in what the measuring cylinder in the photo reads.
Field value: 700 mL
